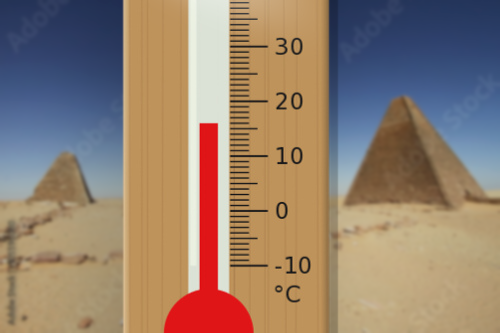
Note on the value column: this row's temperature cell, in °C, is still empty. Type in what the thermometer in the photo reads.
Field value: 16 °C
